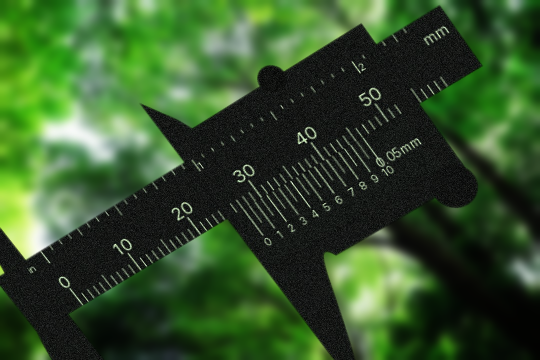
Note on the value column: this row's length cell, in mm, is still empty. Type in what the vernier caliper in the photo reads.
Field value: 27.0 mm
